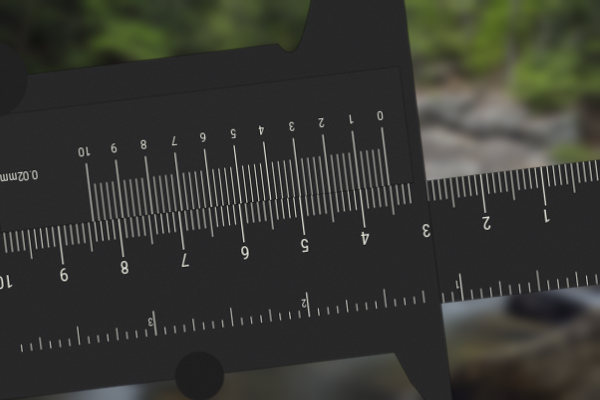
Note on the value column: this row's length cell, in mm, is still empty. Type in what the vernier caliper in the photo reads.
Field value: 35.2 mm
